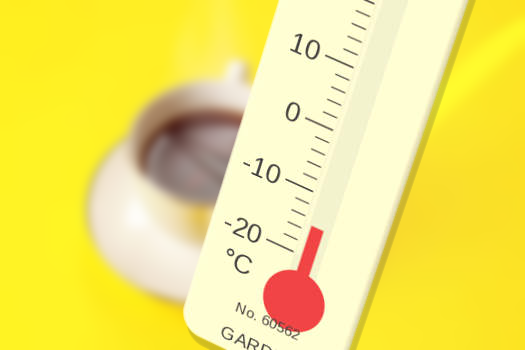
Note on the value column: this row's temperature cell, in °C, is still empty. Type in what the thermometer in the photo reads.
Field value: -15 °C
